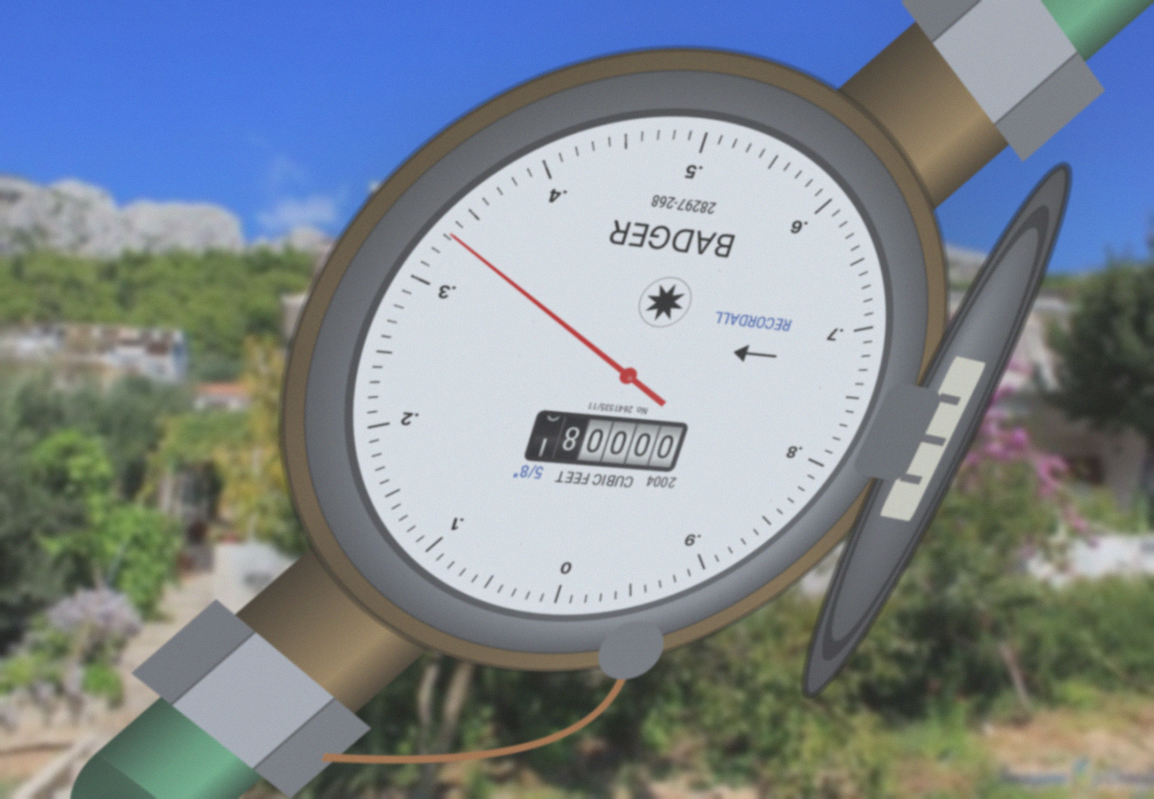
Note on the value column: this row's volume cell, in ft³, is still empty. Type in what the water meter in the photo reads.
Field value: 81.33 ft³
